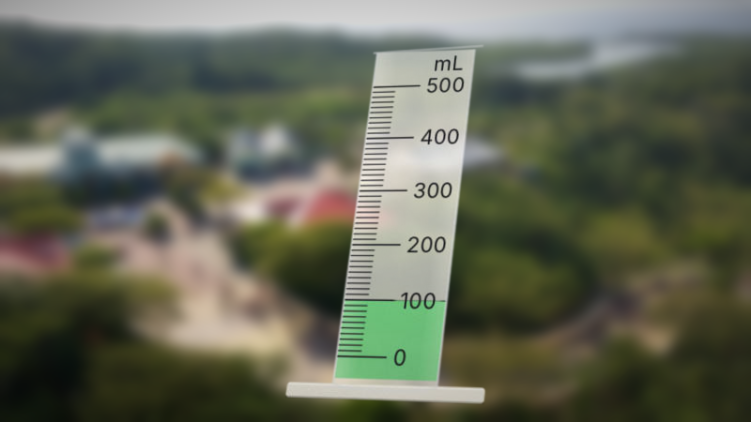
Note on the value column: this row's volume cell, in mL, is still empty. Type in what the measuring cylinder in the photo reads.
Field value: 100 mL
